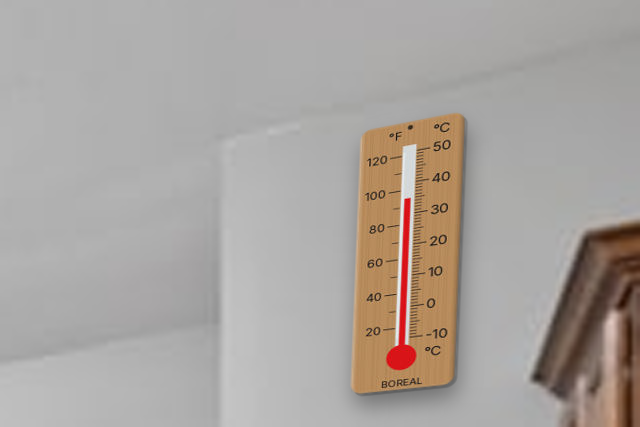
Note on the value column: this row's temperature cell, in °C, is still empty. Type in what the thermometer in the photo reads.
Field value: 35 °C
